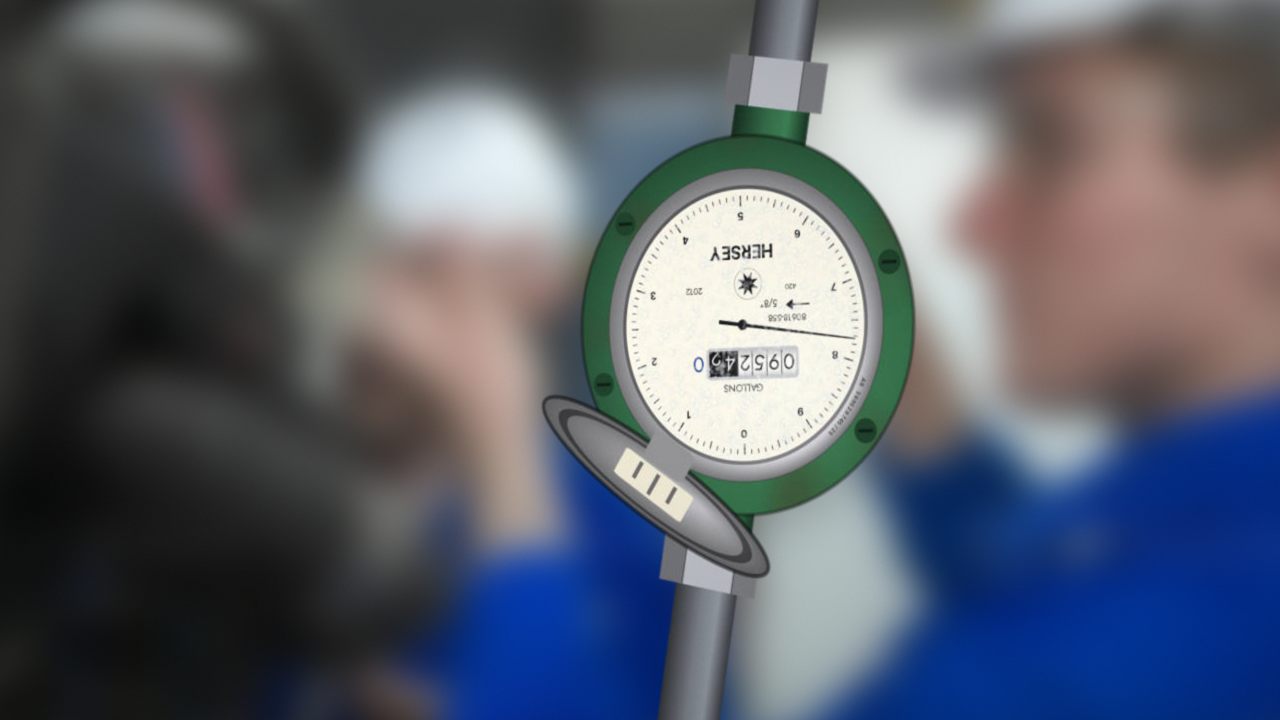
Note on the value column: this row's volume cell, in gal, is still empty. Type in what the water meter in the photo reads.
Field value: 952417.7 gal
